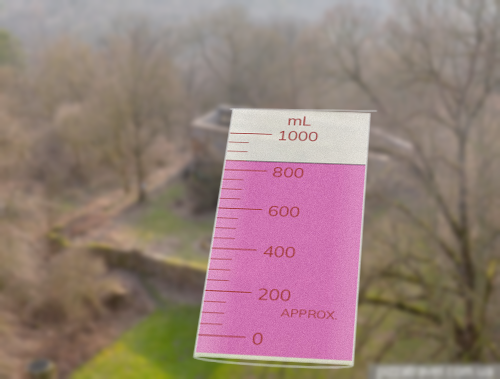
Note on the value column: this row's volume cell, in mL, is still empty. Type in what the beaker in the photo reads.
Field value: 850 mL
